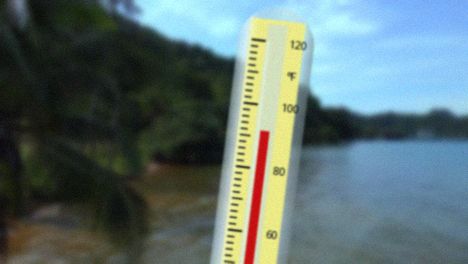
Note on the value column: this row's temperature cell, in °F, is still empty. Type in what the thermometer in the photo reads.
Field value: 92 °F
